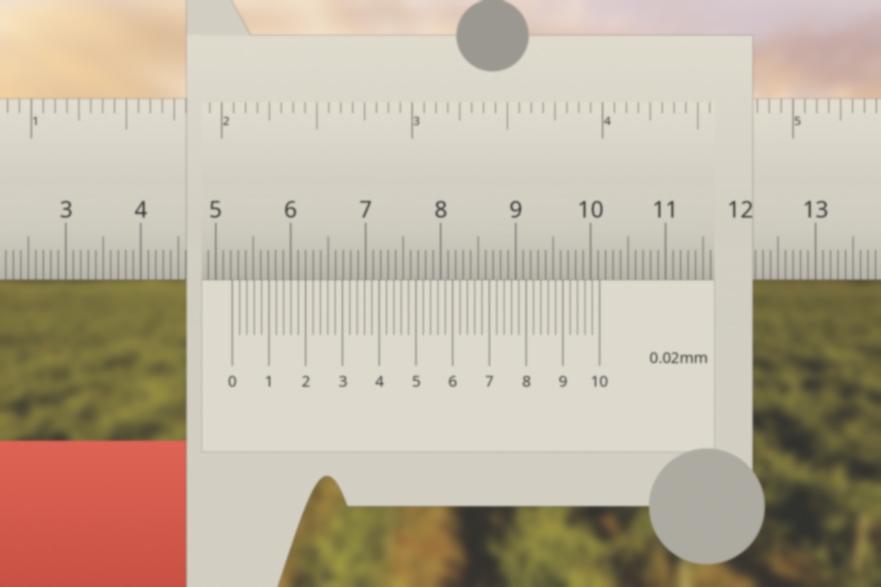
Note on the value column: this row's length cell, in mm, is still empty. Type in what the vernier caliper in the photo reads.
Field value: 52.2 mm
